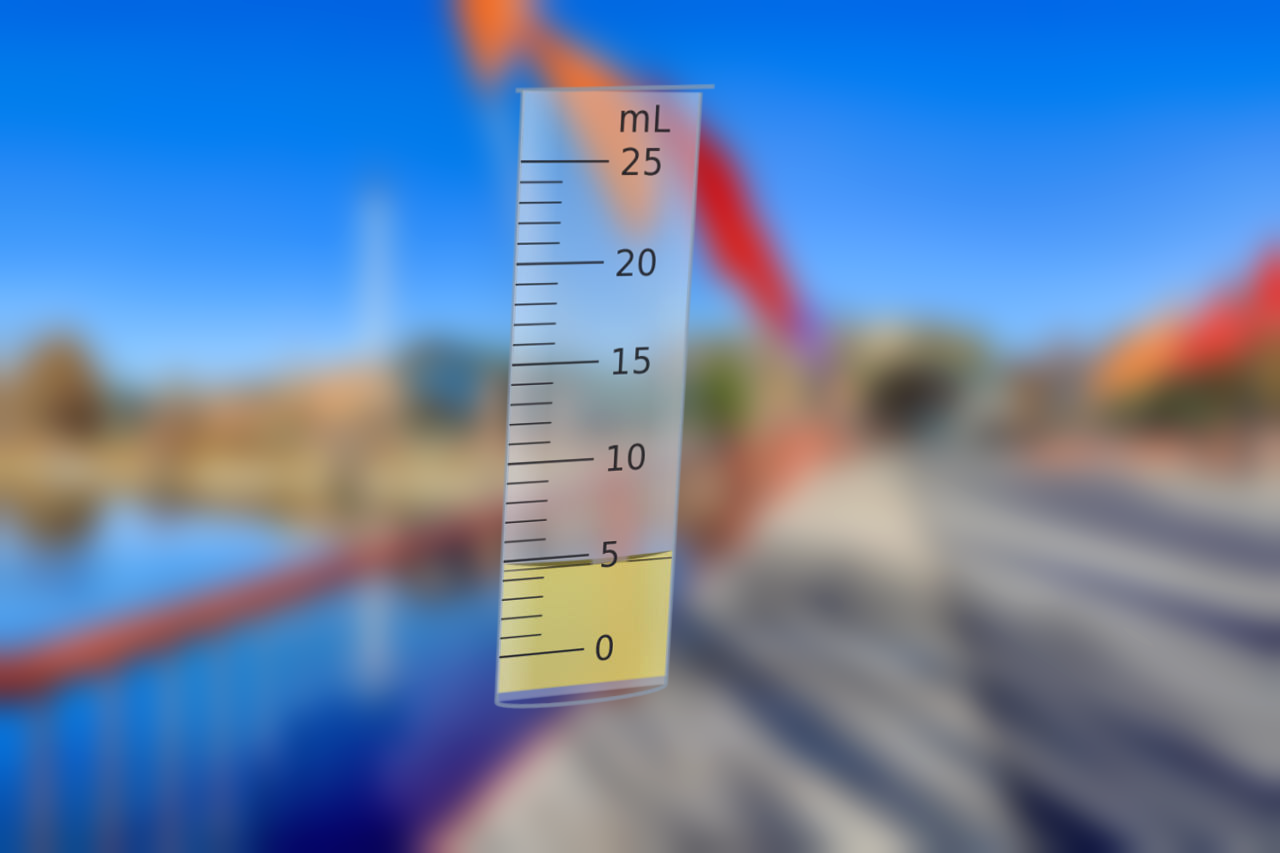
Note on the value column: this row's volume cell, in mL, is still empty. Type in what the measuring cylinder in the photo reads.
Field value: 4.5 mL
